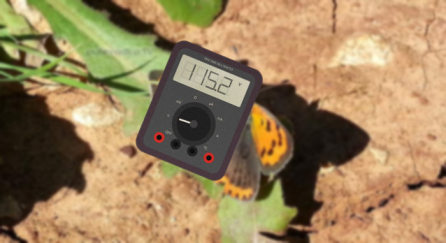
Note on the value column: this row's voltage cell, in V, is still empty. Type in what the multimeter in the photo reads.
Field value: 115.2 V
